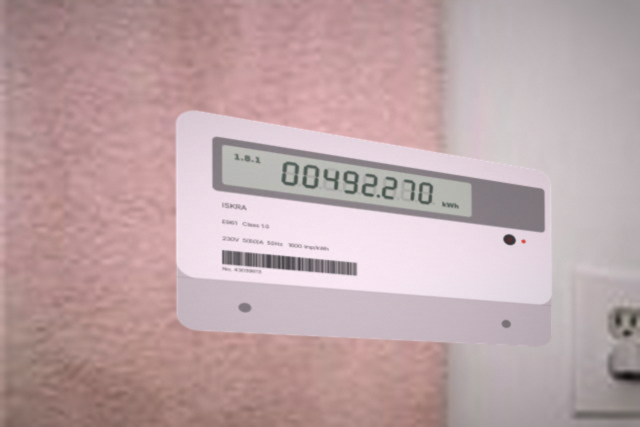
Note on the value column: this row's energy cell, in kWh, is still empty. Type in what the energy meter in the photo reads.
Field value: 492.270 kWh
